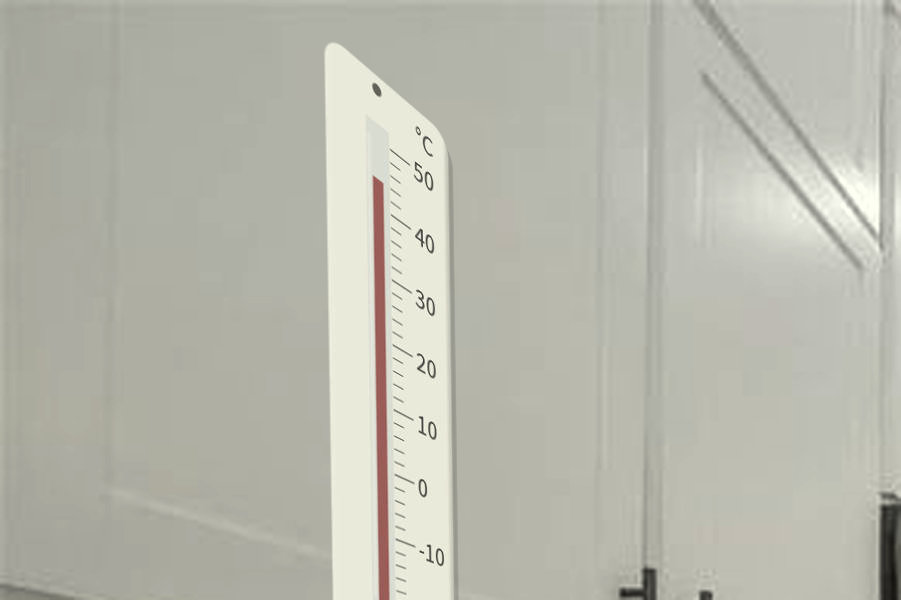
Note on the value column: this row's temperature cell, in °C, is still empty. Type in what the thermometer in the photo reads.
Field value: 44 °C
